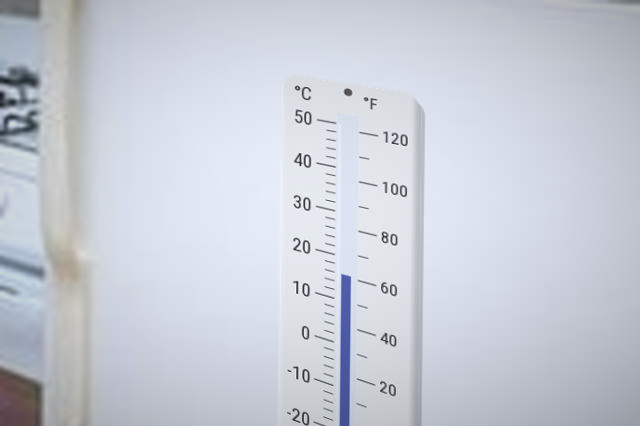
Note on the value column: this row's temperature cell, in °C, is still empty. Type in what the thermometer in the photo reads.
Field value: 16 °C
